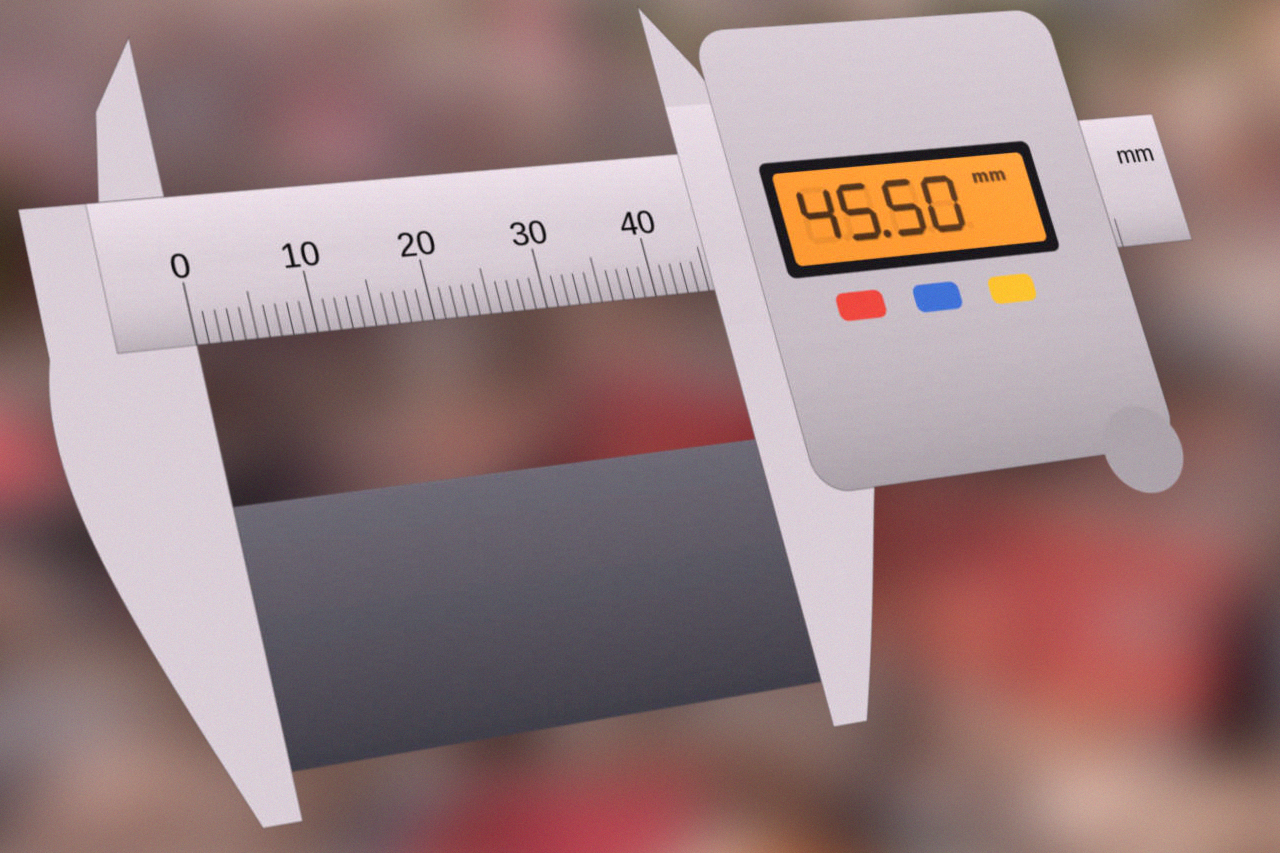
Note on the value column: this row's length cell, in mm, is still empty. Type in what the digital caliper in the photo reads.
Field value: 45.50 mm
